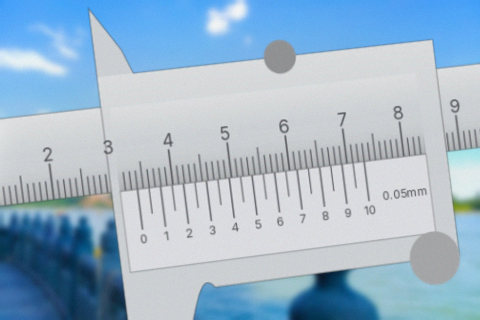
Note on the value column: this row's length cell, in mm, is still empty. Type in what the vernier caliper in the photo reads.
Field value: 34.0 mm
